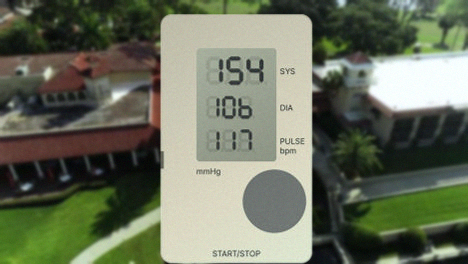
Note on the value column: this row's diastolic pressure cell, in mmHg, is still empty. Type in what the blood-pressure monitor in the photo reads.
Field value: 106 mmHg
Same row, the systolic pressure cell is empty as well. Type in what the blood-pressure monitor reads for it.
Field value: 154 mmHg
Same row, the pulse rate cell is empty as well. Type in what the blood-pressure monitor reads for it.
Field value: 117 bpm
